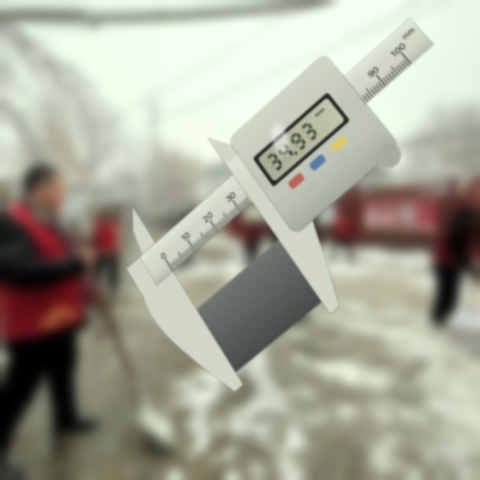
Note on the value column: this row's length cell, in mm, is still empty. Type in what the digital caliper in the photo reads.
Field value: 34.93 mm
